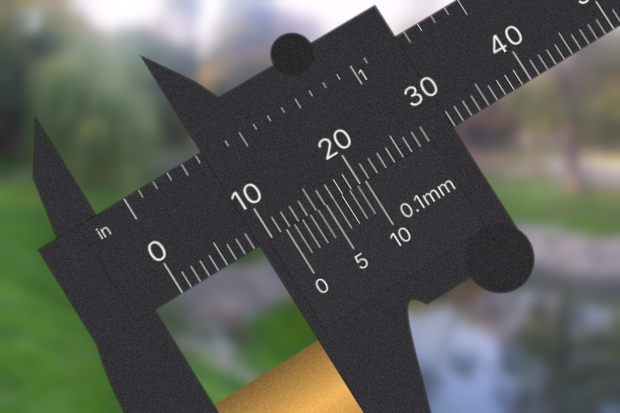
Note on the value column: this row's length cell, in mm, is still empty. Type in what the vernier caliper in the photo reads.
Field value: 11.6 mm
